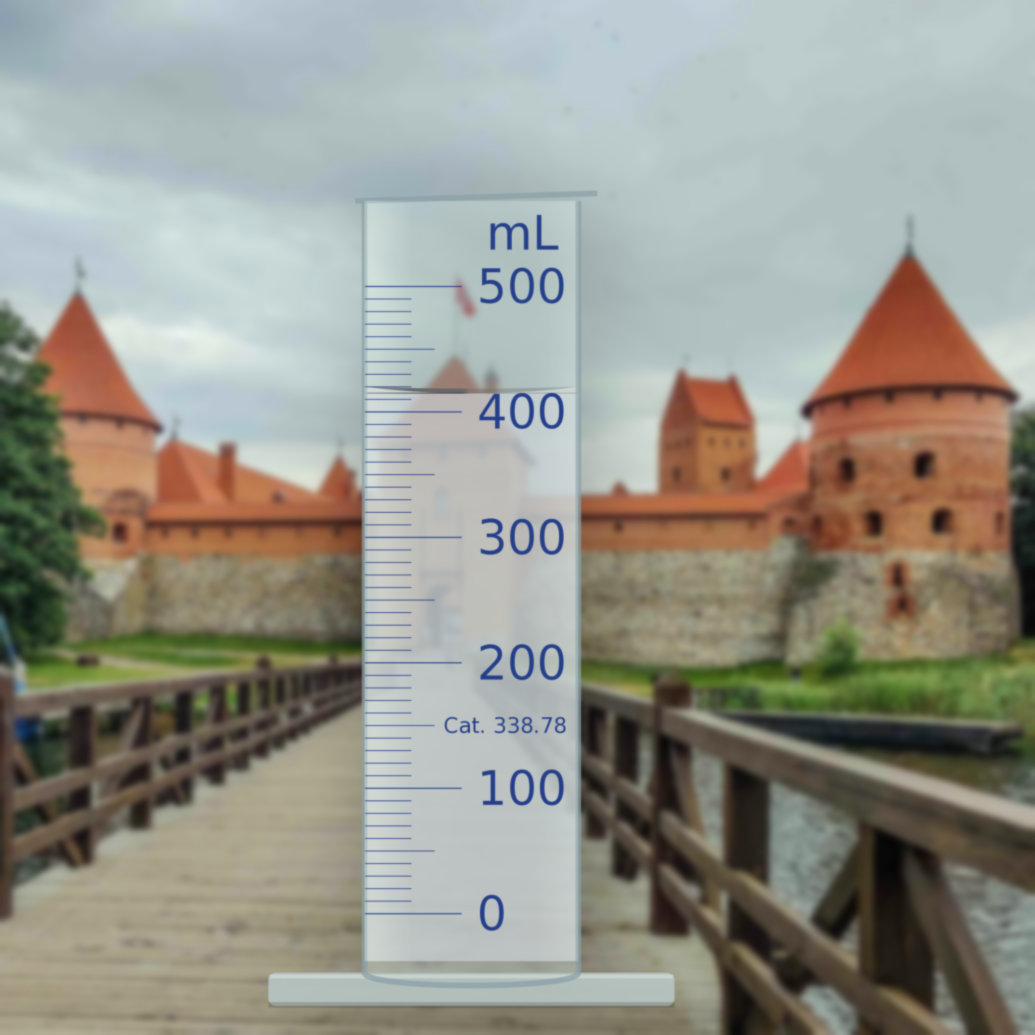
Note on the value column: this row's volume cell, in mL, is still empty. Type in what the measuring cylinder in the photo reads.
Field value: 415 mL
